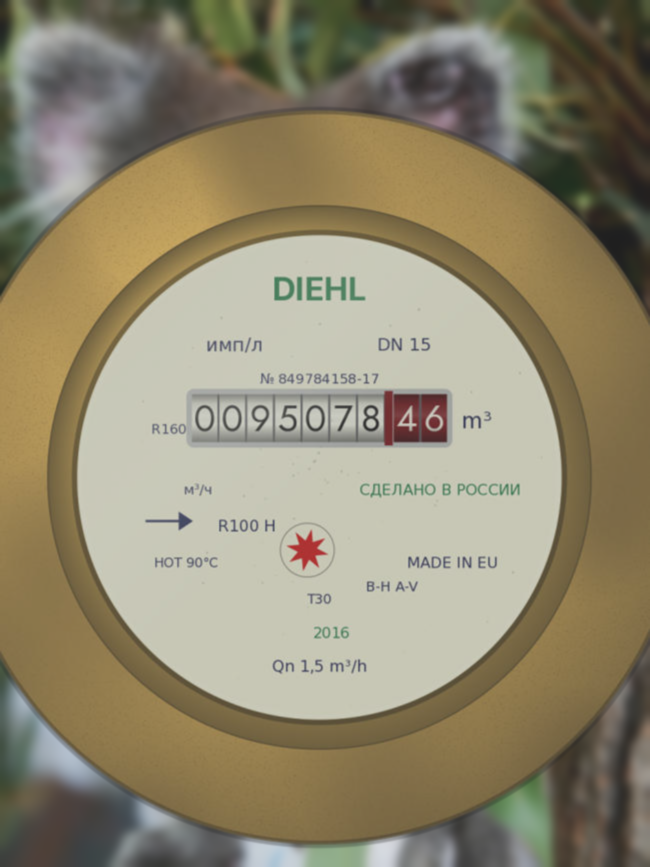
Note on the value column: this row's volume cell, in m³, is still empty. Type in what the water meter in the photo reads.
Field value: 95078.46 m³
